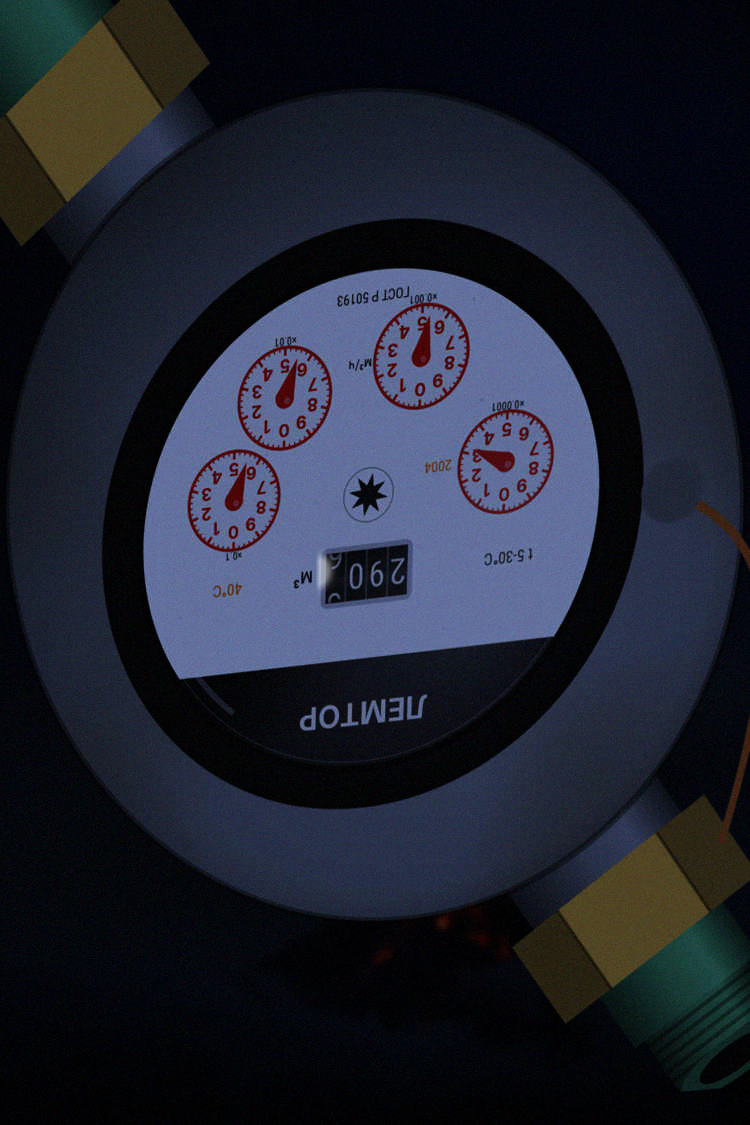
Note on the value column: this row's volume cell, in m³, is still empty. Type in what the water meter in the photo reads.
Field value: 2905.5553 m³
